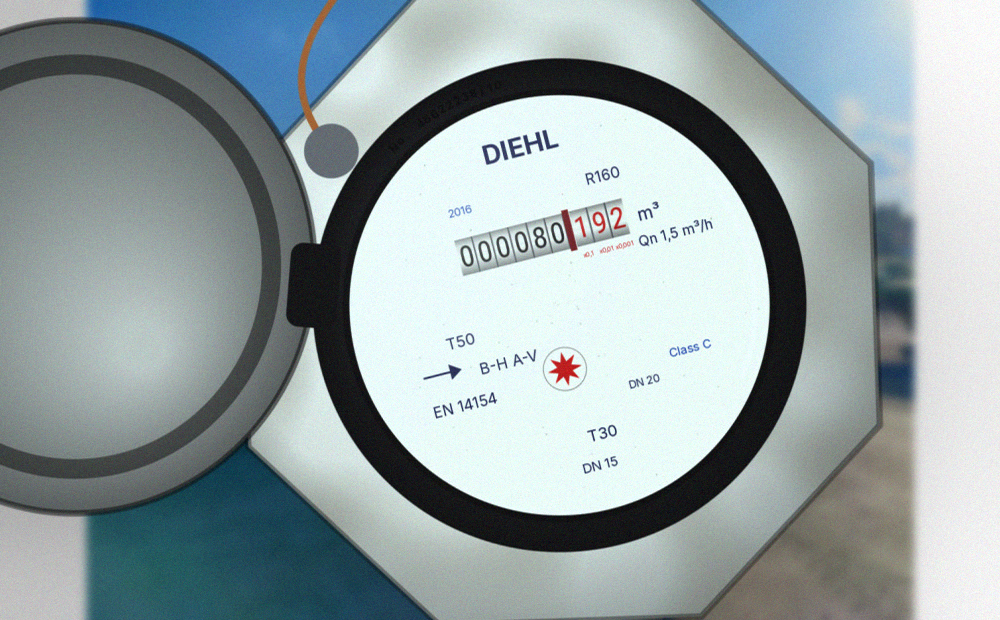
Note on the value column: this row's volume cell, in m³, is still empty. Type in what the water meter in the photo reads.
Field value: 80.192 m³
